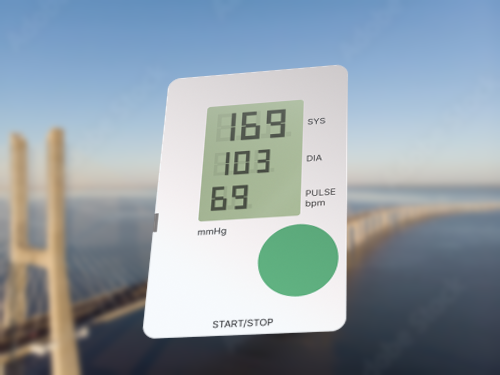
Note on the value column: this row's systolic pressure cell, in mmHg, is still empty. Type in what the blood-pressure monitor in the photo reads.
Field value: 169 mmHg
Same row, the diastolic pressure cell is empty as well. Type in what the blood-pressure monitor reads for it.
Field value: 103 mmHg
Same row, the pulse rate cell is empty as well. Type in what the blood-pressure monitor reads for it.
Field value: 69 bpm
